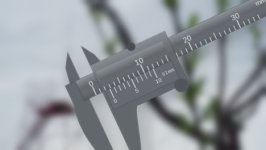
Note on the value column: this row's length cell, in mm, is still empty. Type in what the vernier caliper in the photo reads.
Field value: 2.8 mm
